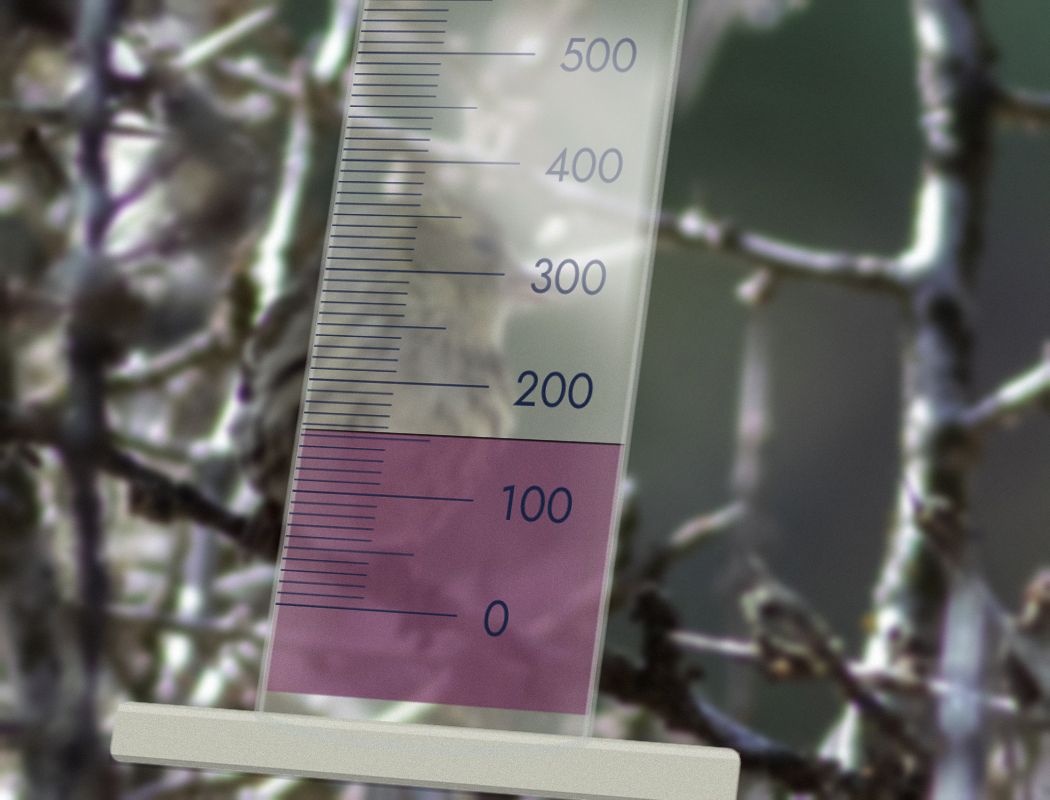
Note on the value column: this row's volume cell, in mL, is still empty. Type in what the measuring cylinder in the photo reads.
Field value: 155 mL
